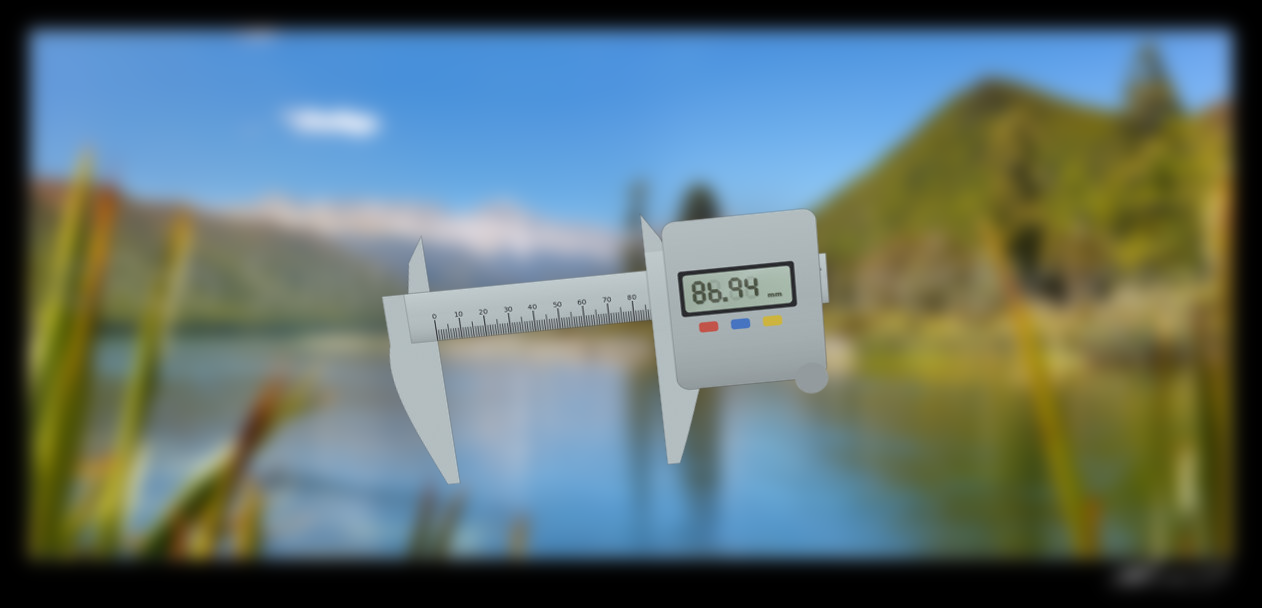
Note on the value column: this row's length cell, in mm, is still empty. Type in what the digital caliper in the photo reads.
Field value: 86.94 mm
